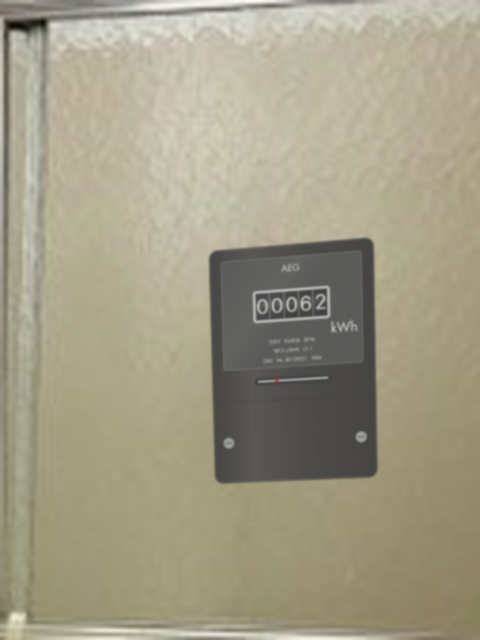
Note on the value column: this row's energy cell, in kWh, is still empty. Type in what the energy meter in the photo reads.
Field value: 62 kWh
